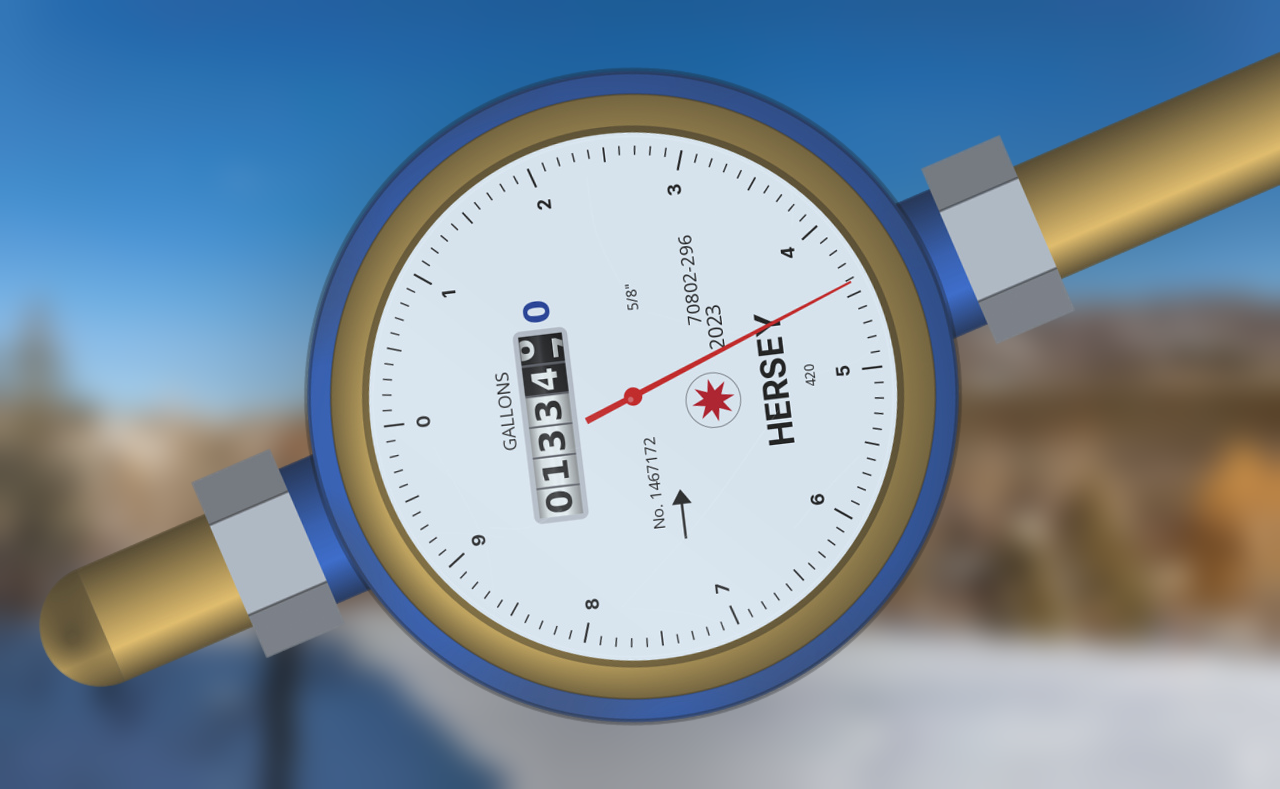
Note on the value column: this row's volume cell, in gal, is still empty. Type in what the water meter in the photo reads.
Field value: 133464.4 gal
